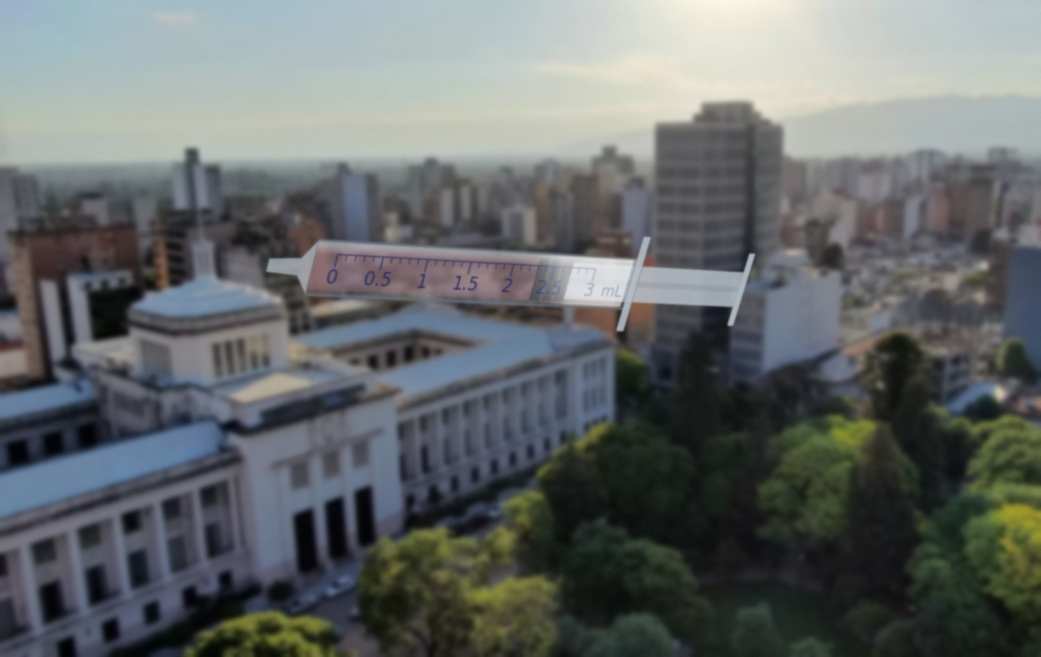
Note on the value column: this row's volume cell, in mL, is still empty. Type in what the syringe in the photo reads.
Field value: 2.3 mL
